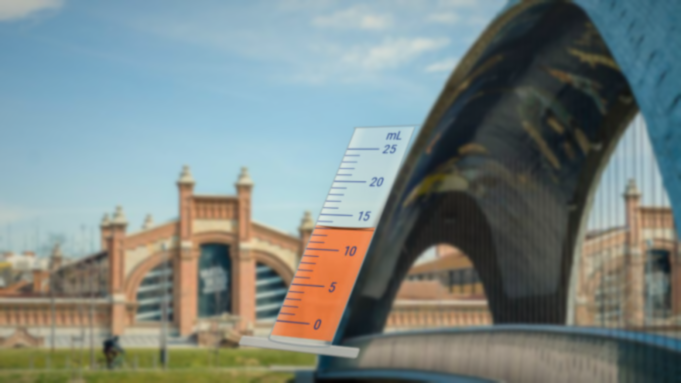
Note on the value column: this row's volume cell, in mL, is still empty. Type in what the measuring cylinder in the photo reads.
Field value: 13 mL
